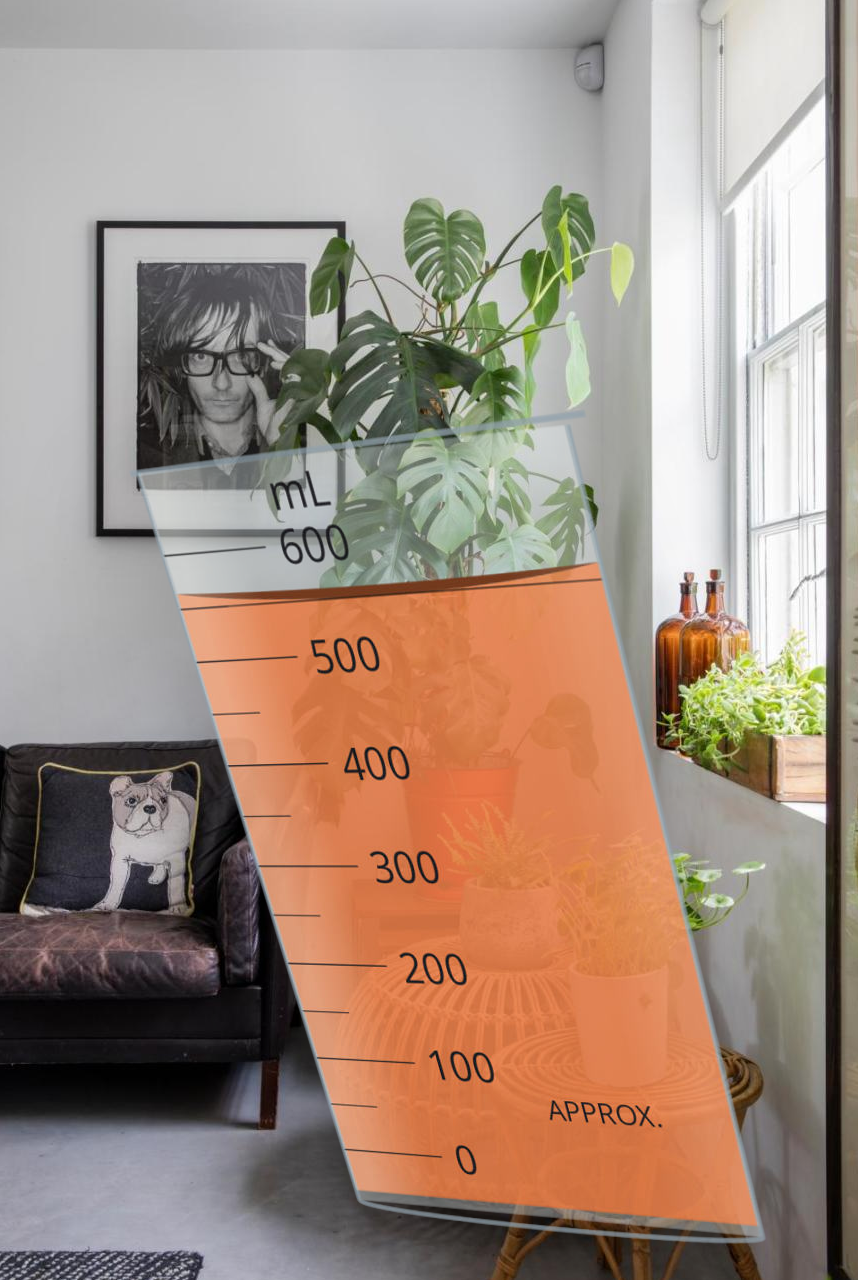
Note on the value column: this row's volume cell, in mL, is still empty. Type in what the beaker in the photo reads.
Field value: 550 mL
